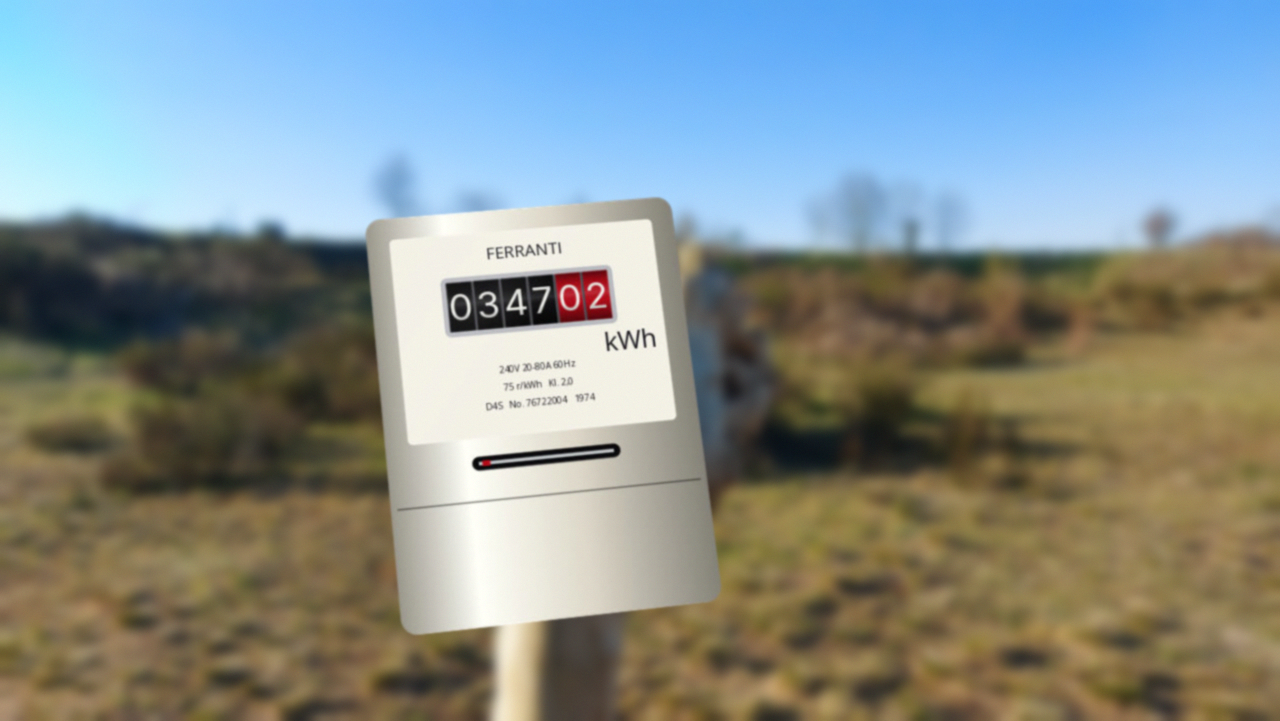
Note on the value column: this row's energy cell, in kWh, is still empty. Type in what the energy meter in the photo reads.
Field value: 347.02 kWh
